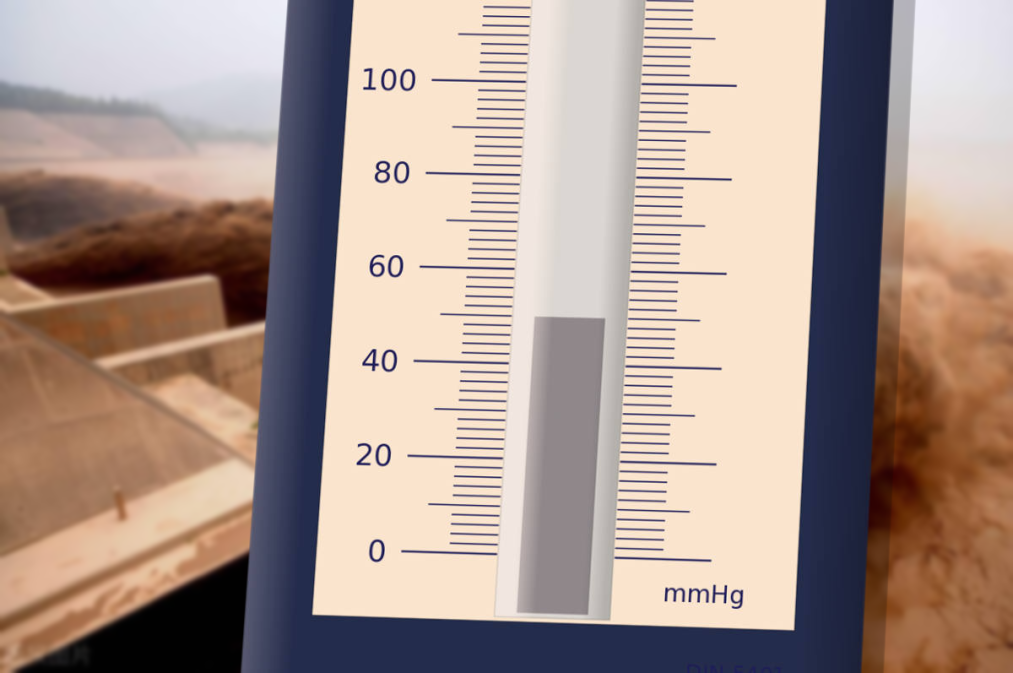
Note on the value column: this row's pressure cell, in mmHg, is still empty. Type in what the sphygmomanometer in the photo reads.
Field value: 50 mmHg
